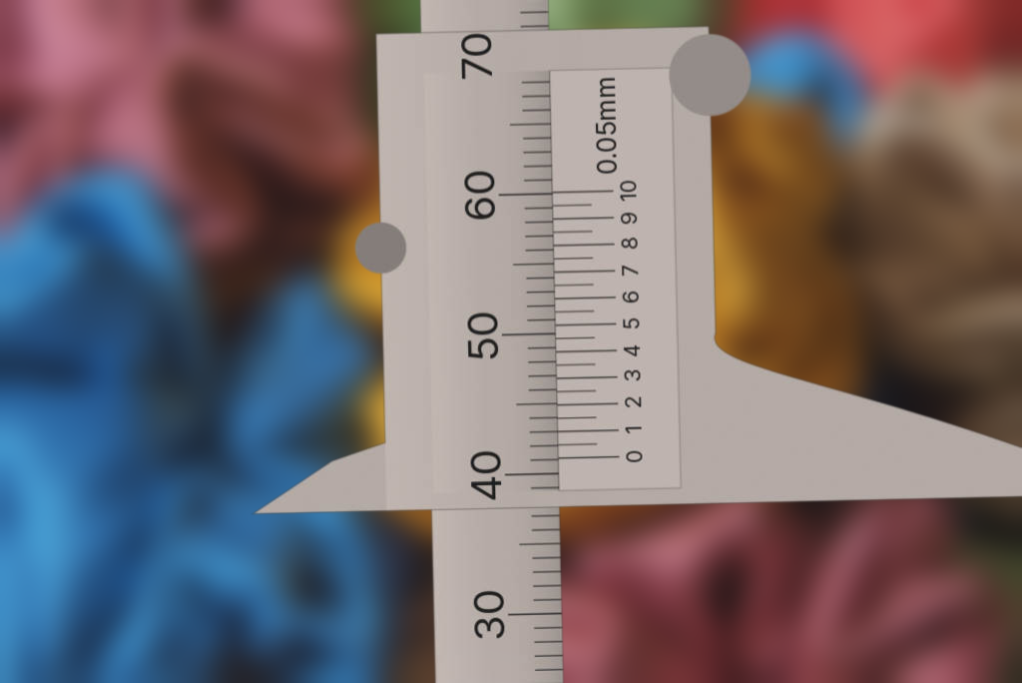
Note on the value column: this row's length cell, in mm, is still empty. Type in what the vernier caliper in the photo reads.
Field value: 41.1 mm
